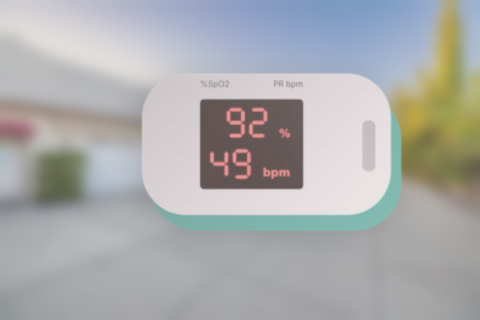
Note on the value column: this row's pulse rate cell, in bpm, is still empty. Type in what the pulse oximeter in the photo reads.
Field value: 49 bpm
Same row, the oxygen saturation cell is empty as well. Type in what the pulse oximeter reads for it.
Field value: 92 %
